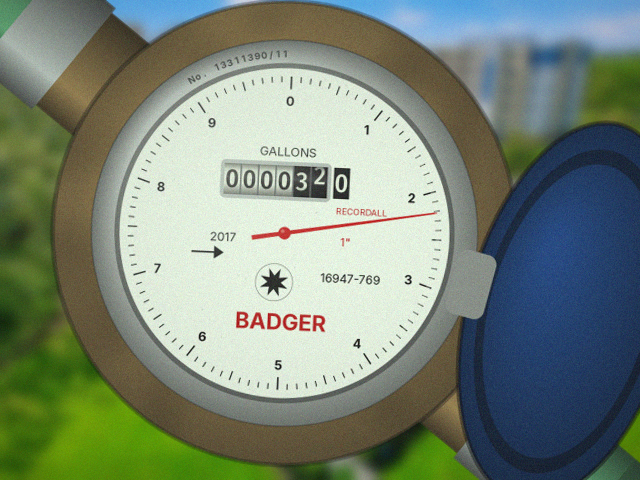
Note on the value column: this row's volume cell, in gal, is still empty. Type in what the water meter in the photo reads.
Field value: 322.2 gal
